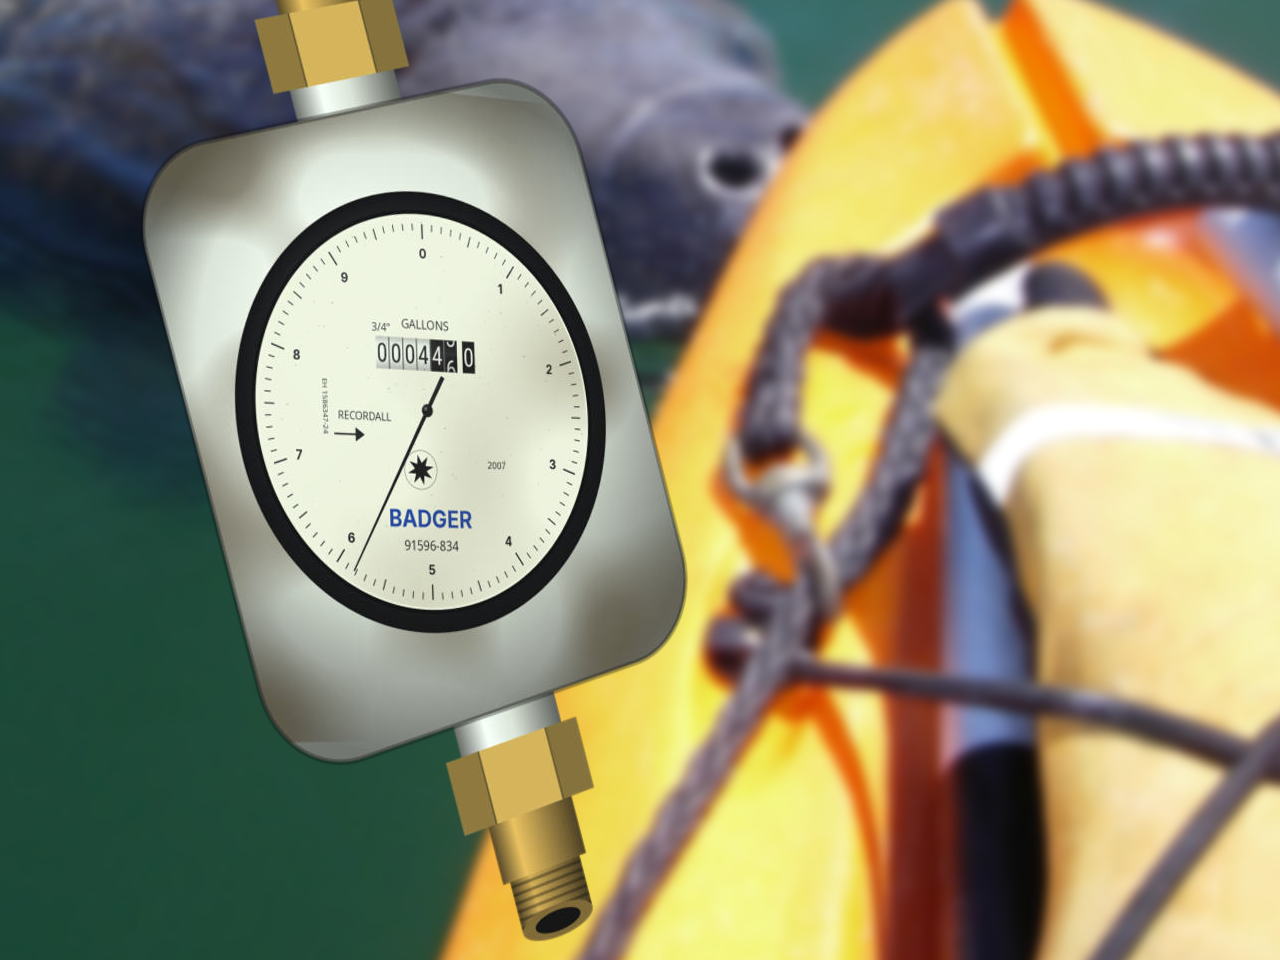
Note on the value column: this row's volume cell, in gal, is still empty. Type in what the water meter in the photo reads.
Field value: 4455.8 gal
